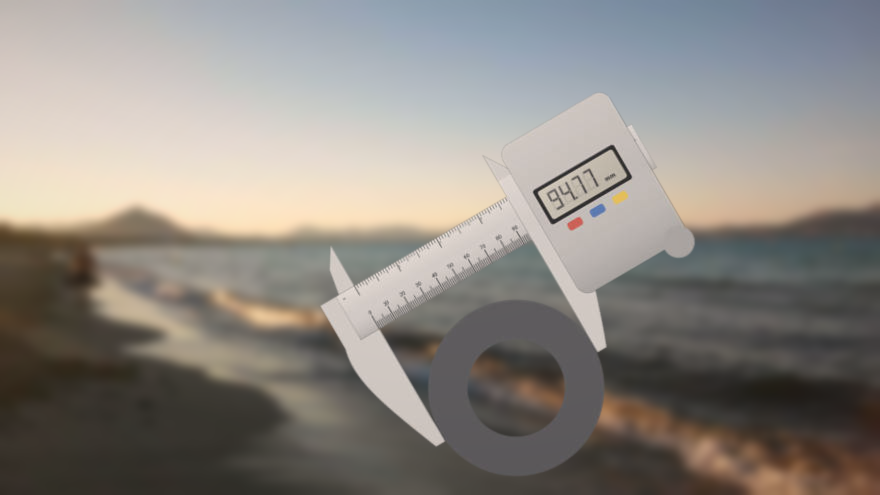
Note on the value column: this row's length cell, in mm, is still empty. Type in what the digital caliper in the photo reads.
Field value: 94.77 mm
